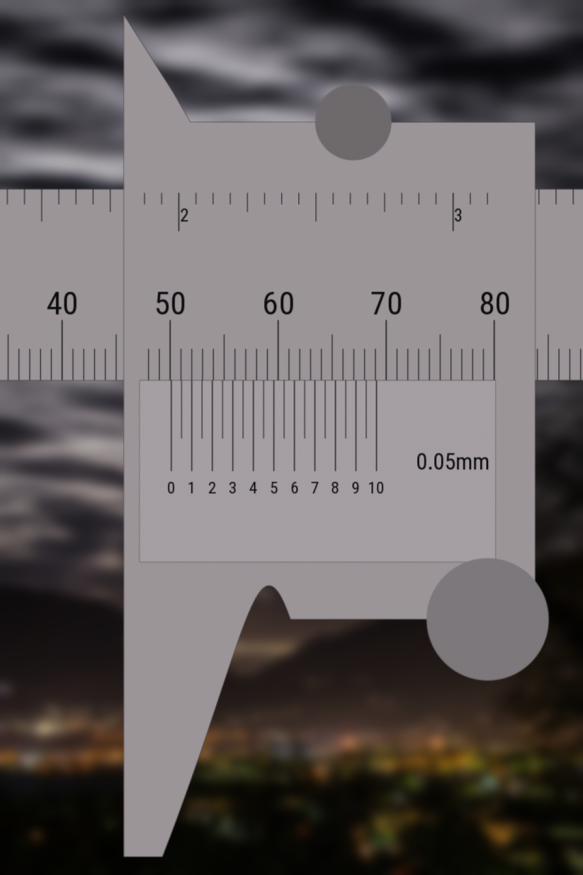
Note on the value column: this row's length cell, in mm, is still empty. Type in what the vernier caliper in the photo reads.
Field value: 50.1 mm
